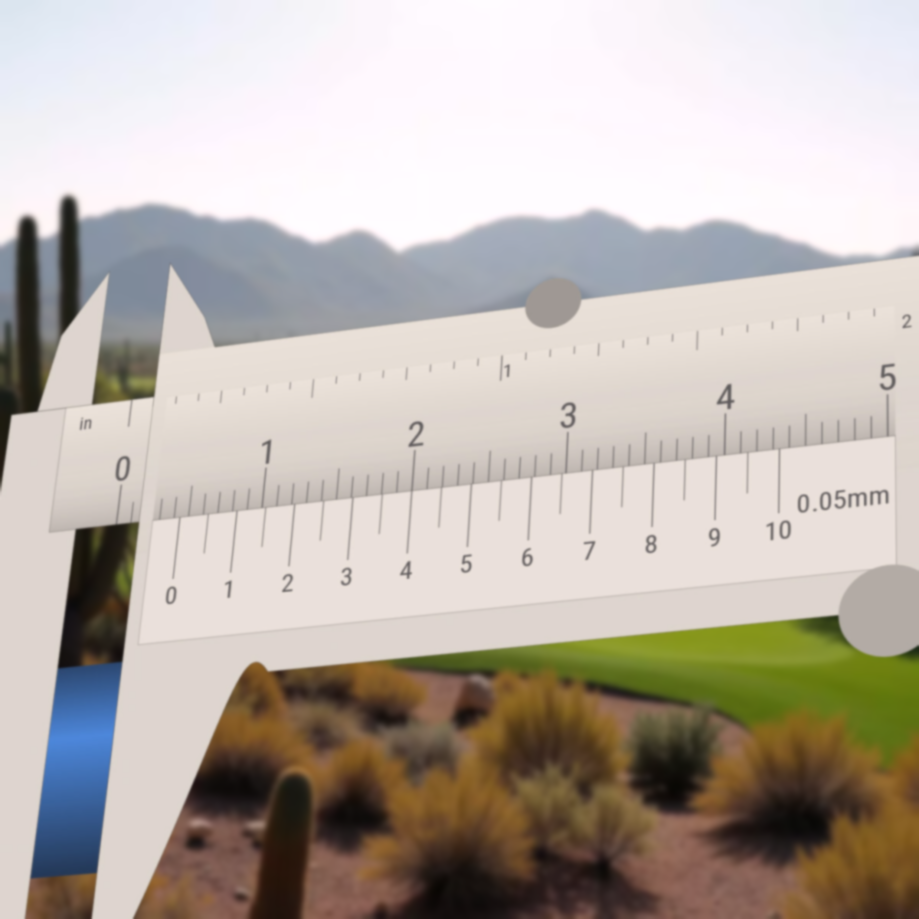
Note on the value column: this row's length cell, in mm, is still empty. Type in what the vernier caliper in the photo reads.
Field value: 4.4 mm
